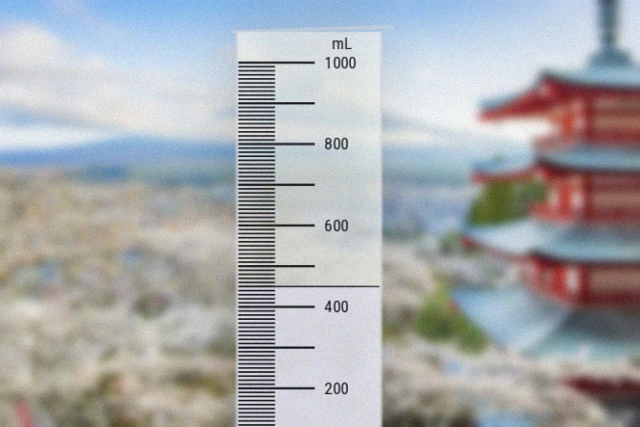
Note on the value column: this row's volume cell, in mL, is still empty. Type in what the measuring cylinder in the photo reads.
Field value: 450 mL
